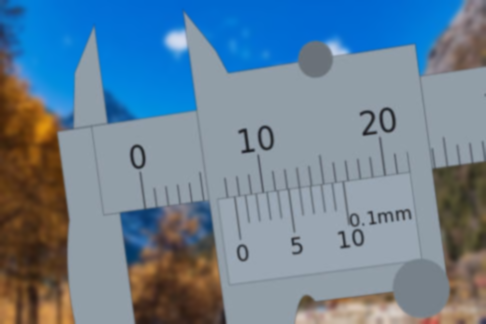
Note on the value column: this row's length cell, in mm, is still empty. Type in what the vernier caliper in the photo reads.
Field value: 7.6 mm
